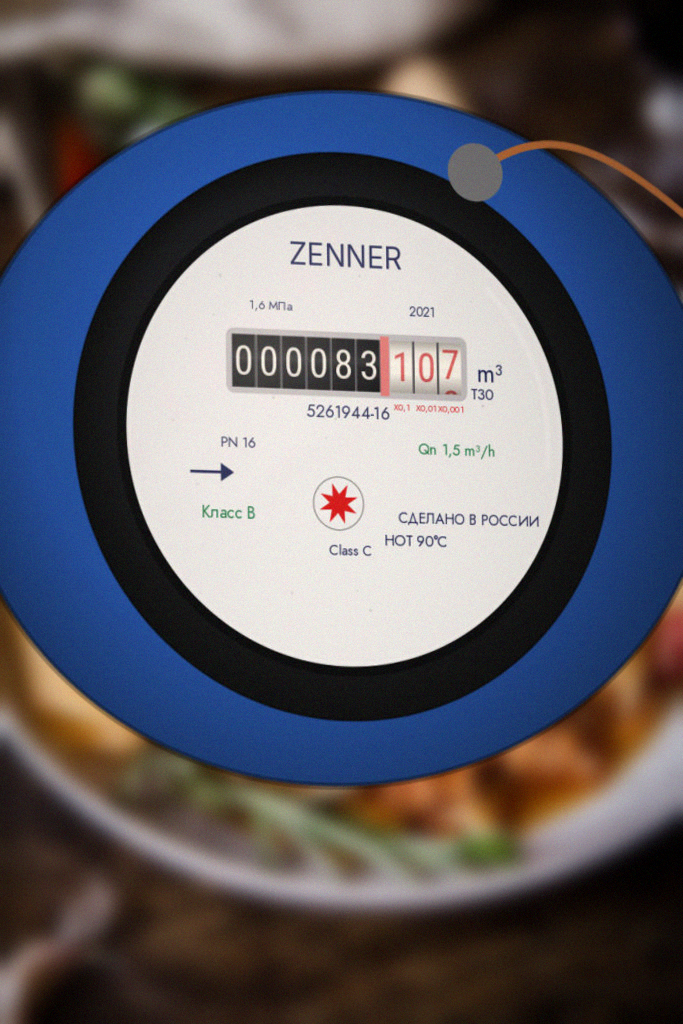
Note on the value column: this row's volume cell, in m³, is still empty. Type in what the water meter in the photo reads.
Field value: 83.107 m³
